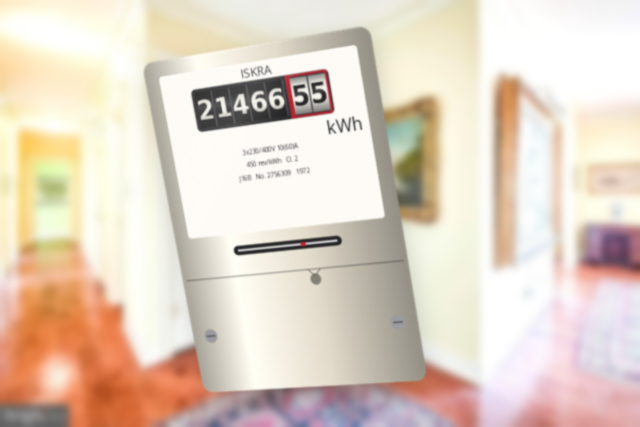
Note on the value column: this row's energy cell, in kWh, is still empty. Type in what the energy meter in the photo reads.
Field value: 21466.55 kWh
